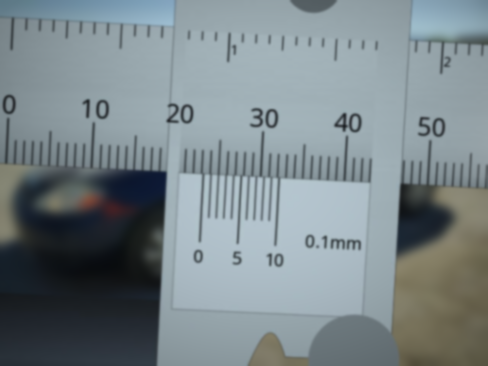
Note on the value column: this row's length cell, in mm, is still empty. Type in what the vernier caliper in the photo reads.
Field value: 23.2 mm
